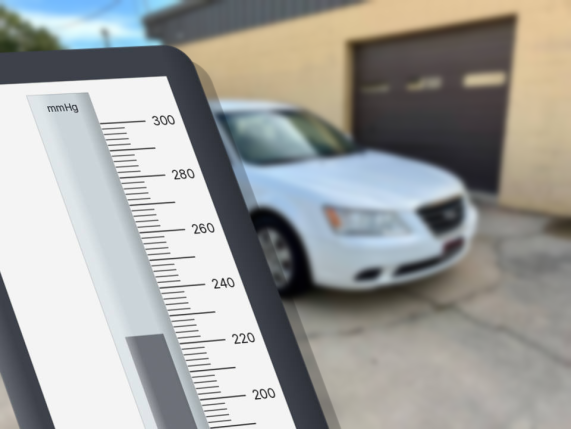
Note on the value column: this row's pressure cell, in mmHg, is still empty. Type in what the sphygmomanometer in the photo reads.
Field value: 224 mmHg
